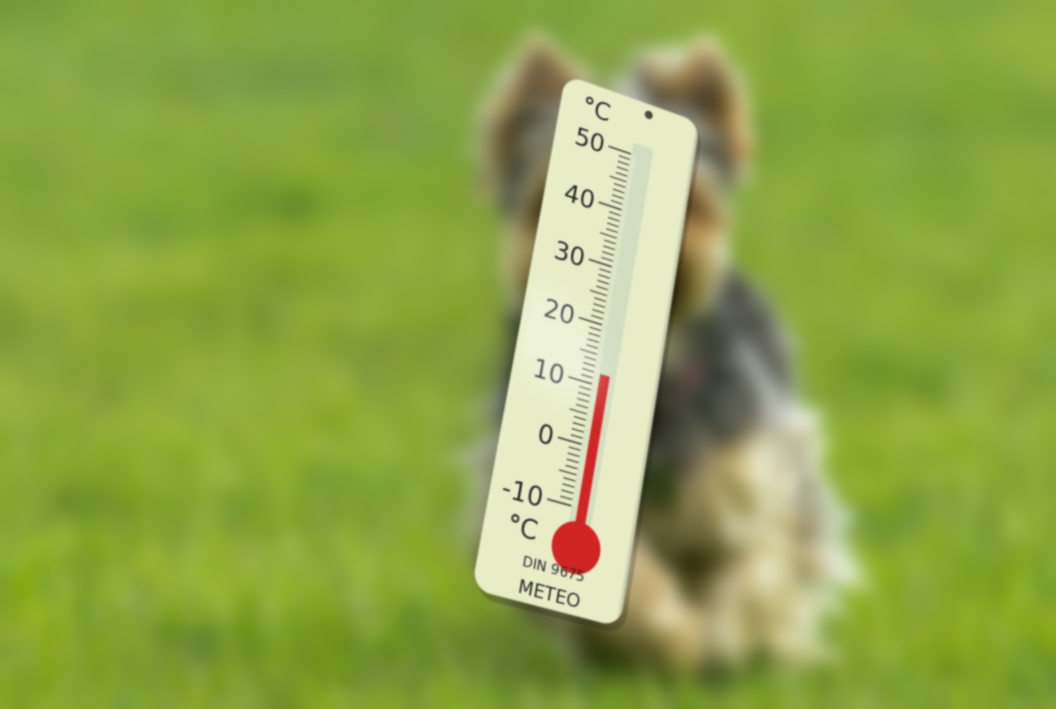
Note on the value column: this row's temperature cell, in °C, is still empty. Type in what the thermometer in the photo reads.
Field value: 12 °C
